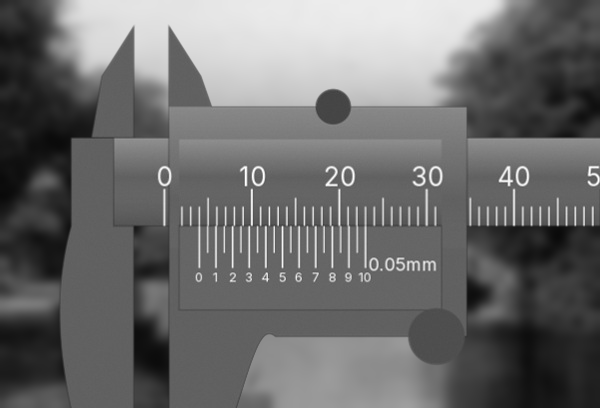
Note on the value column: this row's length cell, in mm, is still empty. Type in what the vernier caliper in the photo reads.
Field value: 4.0 mm
